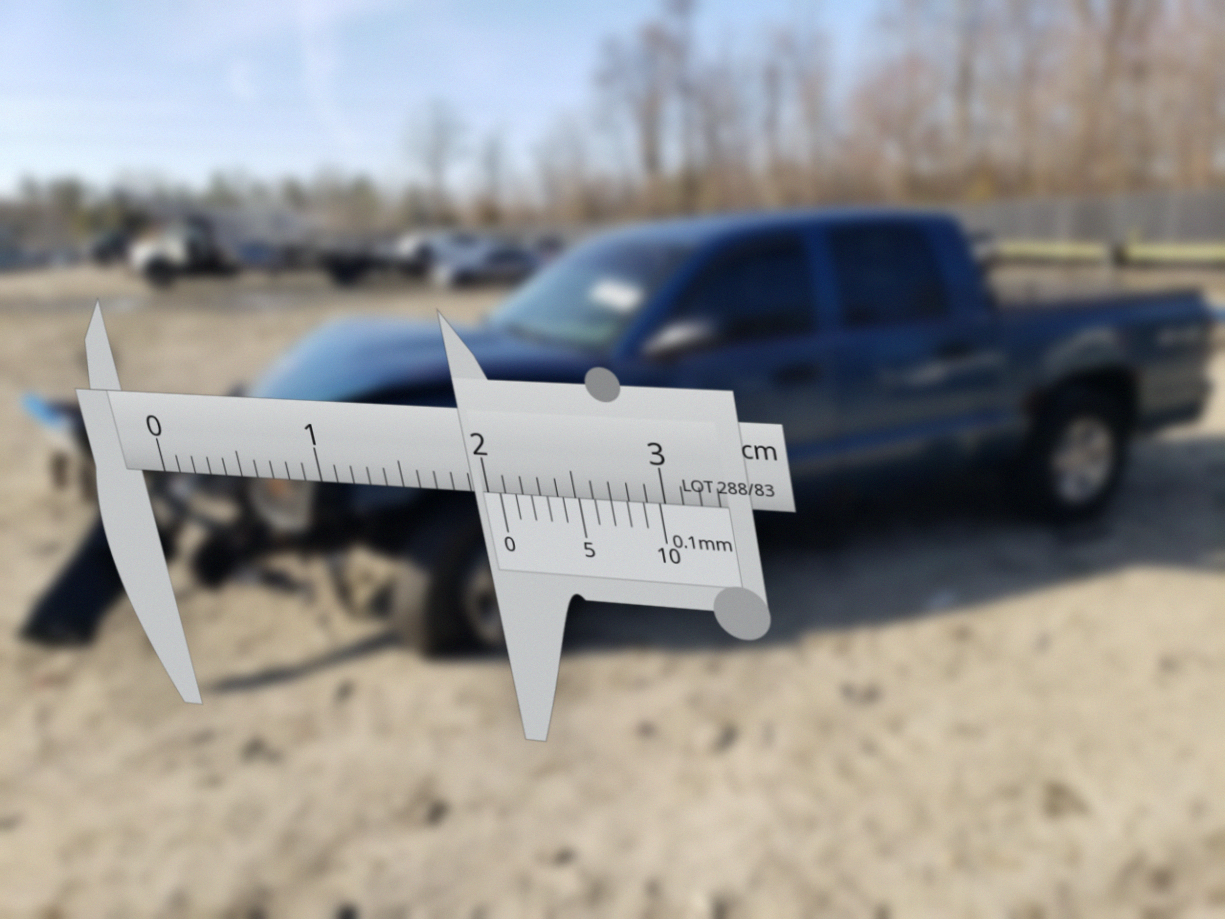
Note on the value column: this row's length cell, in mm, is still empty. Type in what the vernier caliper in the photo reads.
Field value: 20.7 mm
